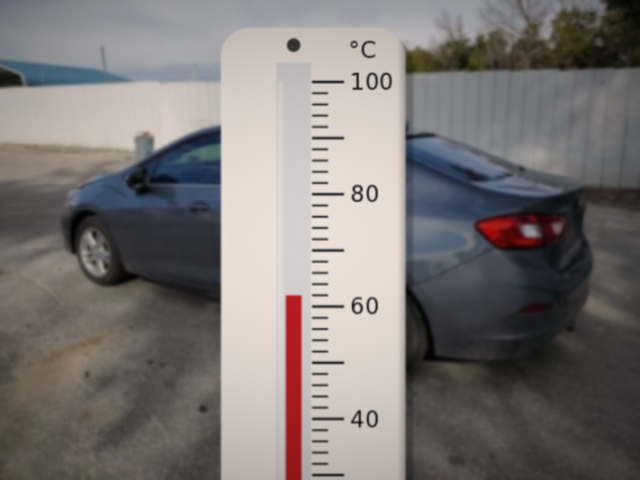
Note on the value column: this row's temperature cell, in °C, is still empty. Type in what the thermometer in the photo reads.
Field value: 62 °C
